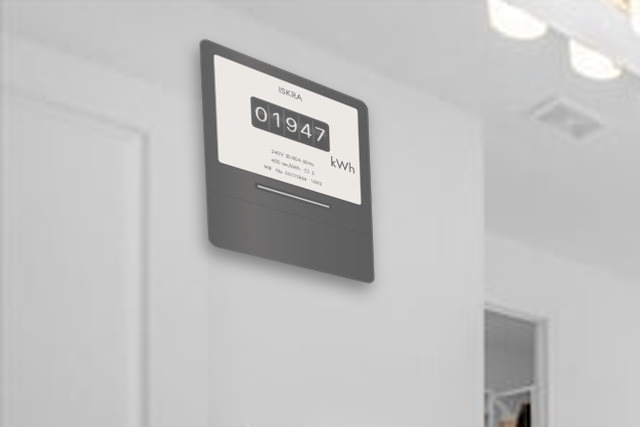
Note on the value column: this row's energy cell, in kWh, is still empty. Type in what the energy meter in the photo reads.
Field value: 1947 kWh
